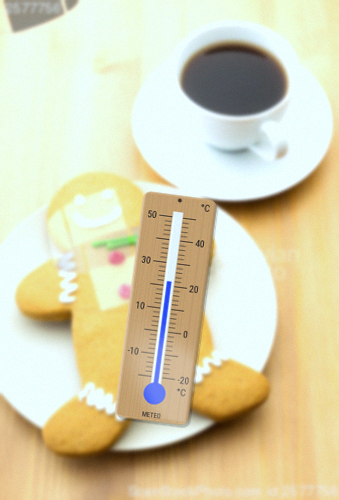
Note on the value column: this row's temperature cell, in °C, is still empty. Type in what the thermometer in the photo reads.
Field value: 22 °C
